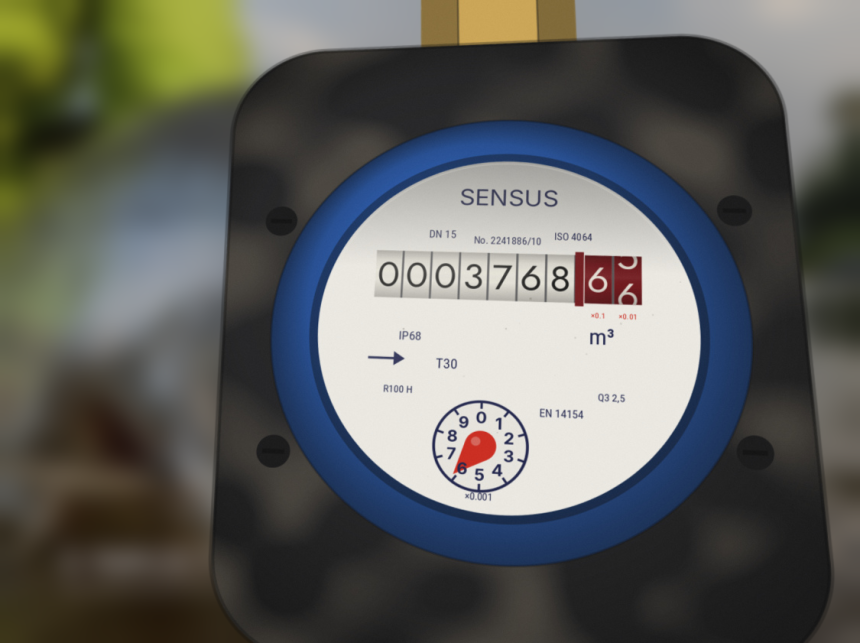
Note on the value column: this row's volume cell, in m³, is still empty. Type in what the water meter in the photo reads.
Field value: 3768.656 m³
